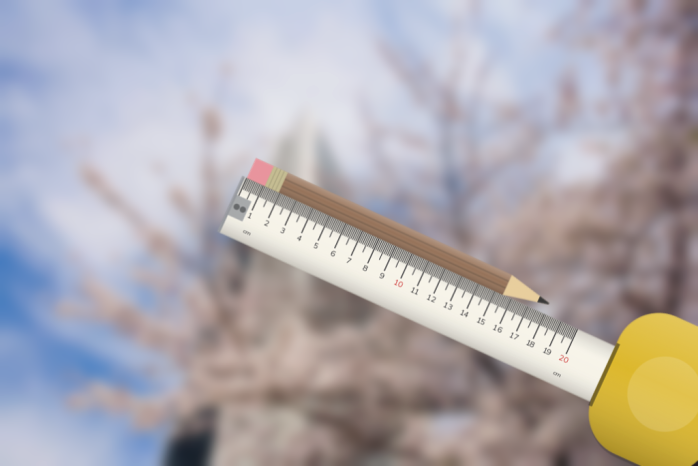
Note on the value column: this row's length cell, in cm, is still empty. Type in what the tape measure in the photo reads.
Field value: 18 cm
